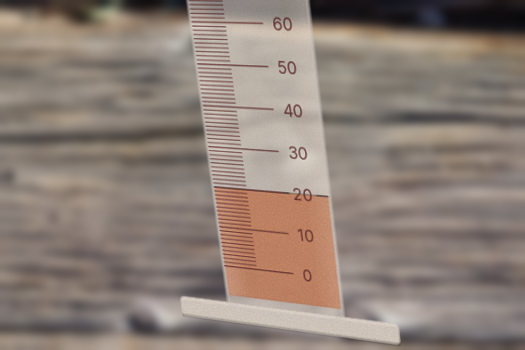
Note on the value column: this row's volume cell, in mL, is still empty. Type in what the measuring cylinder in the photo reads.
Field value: 20 mL
